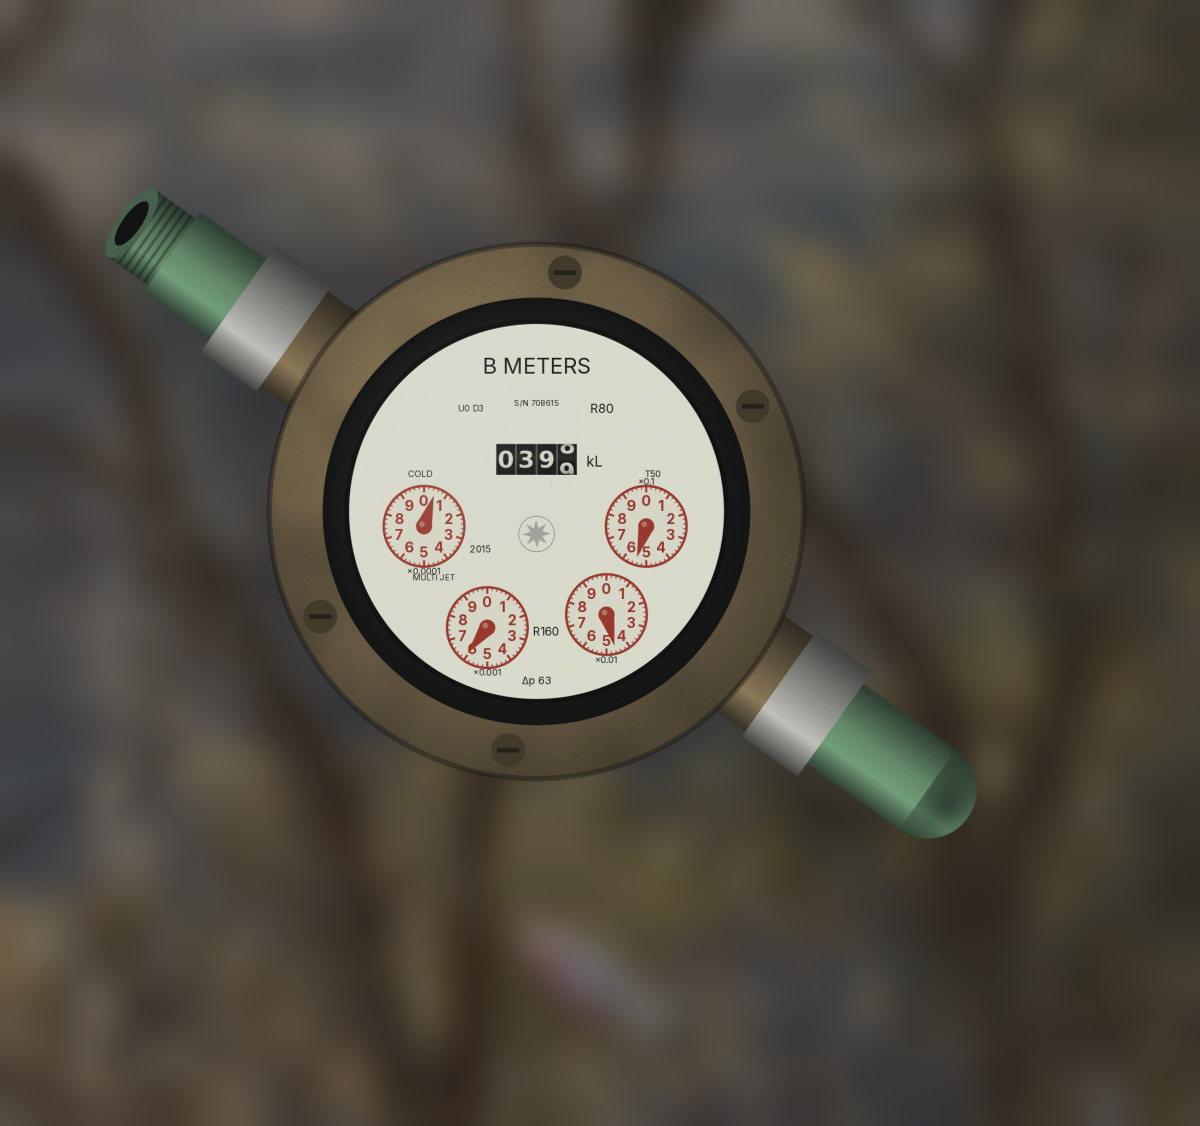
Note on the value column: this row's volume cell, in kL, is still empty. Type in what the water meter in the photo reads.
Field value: 398.5460 kL
